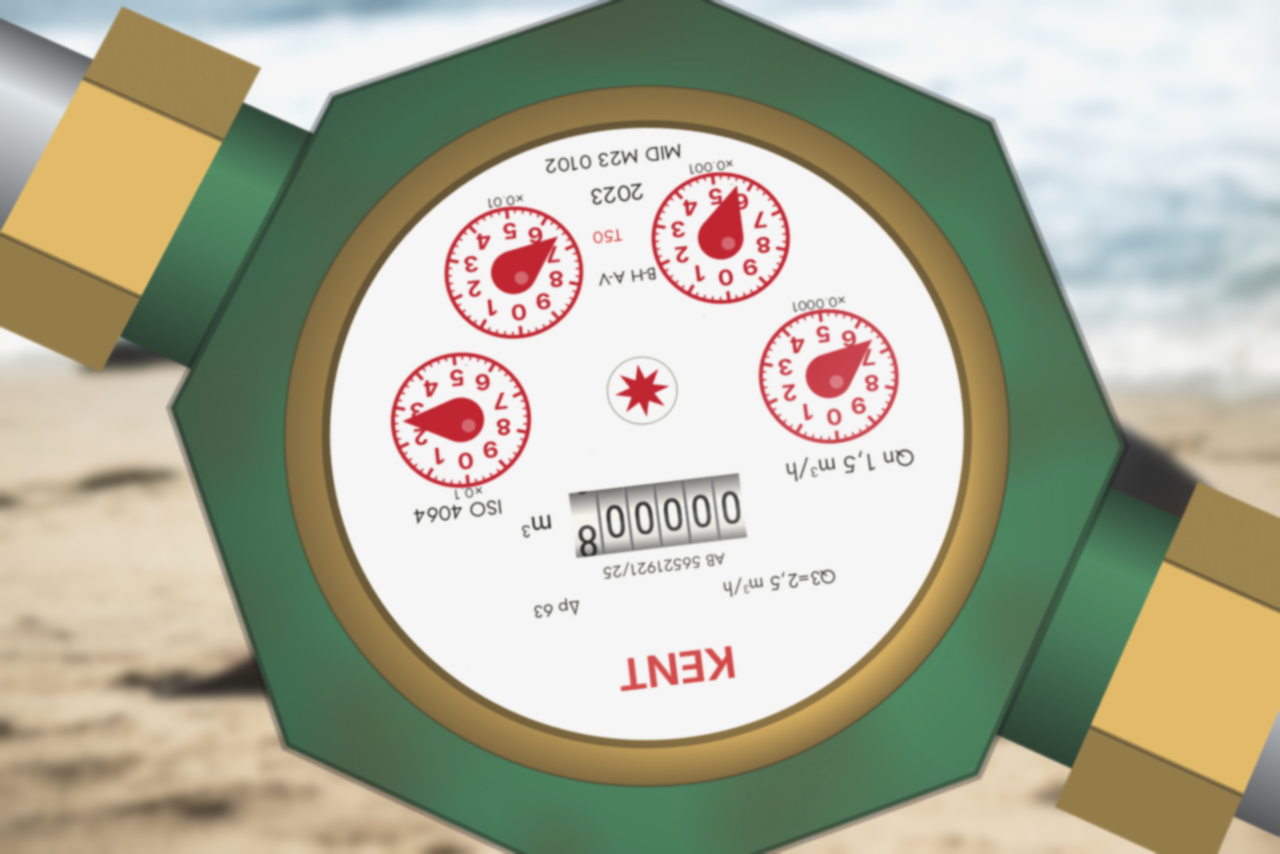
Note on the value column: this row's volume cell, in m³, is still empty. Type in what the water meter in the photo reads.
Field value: 8.2656 m³
